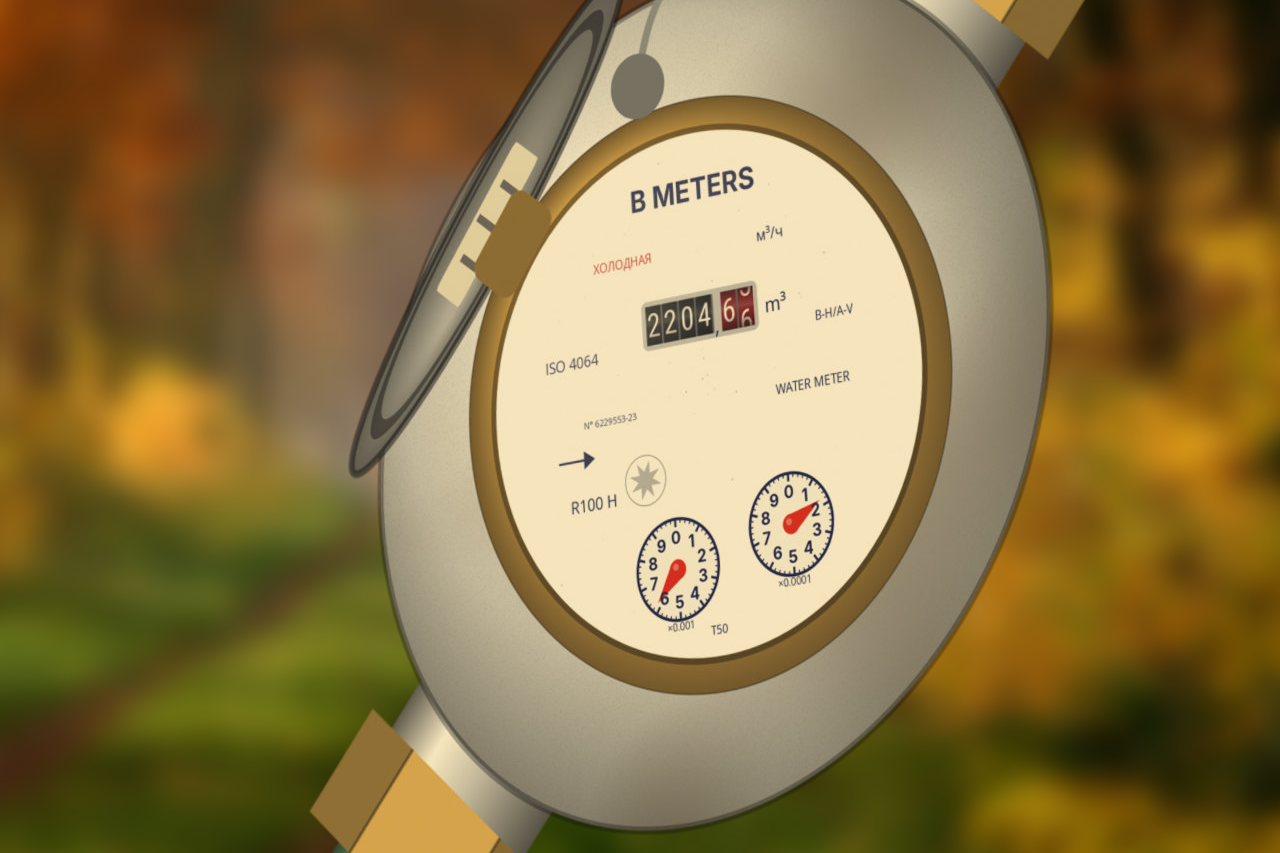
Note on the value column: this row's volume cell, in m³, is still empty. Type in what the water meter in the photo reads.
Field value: 2204.6561 m³
